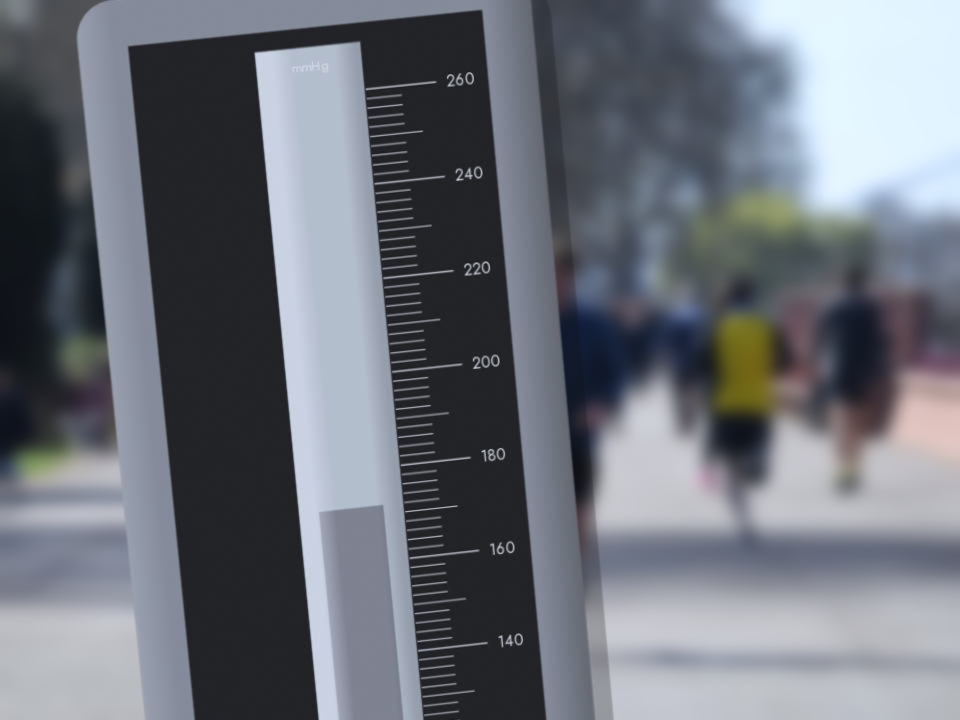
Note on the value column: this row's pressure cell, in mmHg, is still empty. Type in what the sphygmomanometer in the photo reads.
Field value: 172 mmHg
